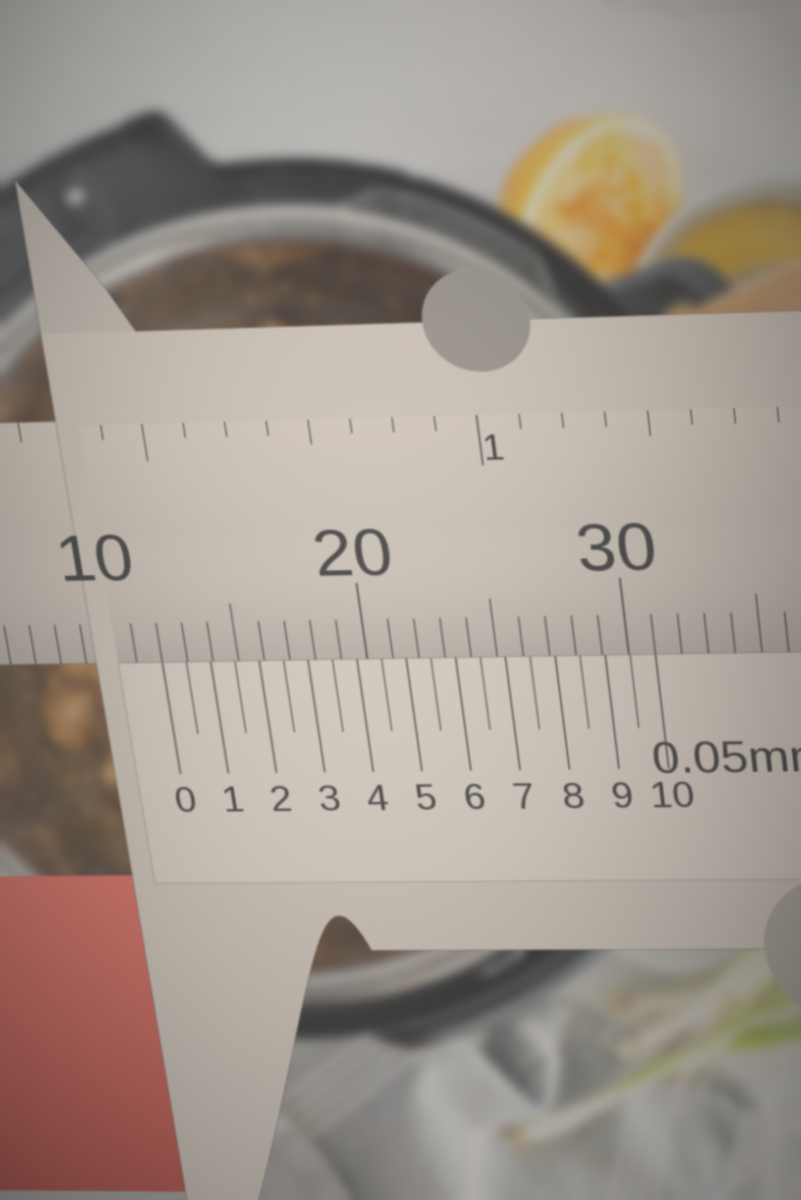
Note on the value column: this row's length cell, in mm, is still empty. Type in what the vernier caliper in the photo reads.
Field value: 12.0 mm
